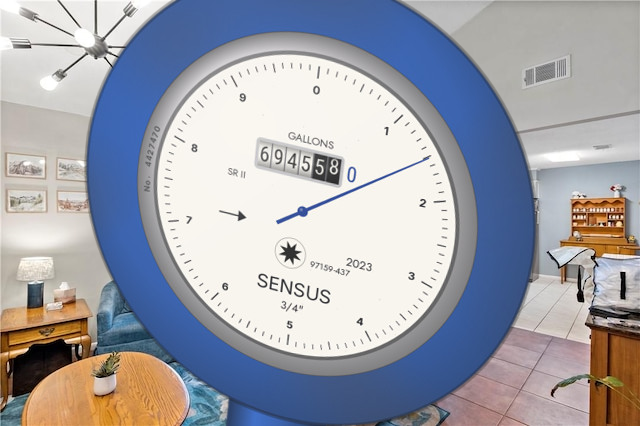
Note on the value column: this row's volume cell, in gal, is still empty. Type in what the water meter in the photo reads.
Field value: 6945581.5 gal
